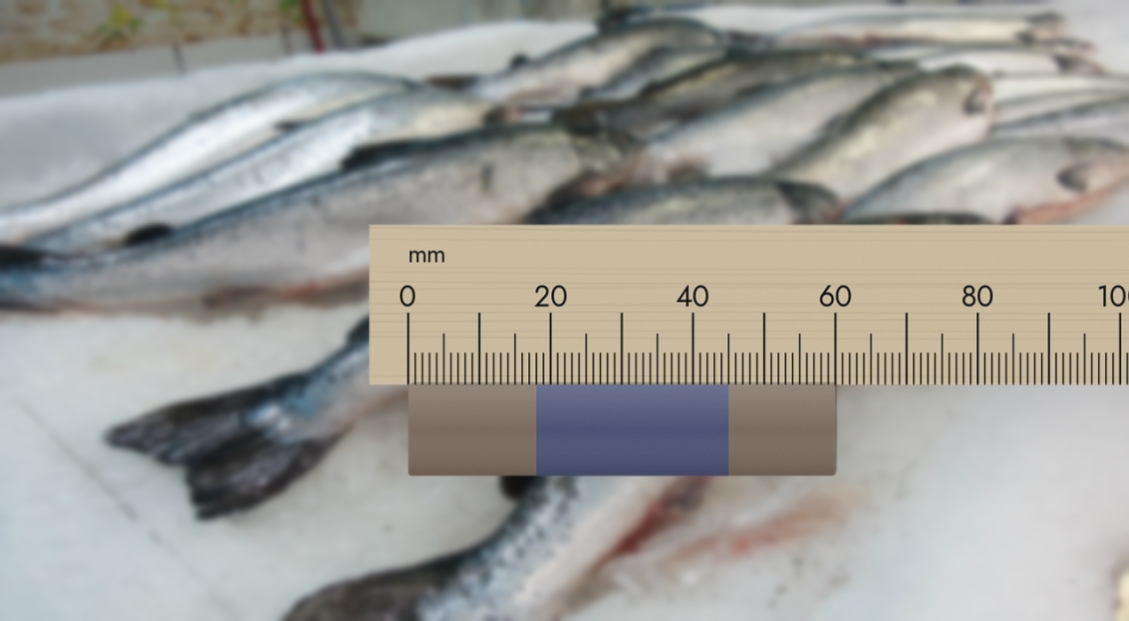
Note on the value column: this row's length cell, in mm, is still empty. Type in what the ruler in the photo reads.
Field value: 60 mm
